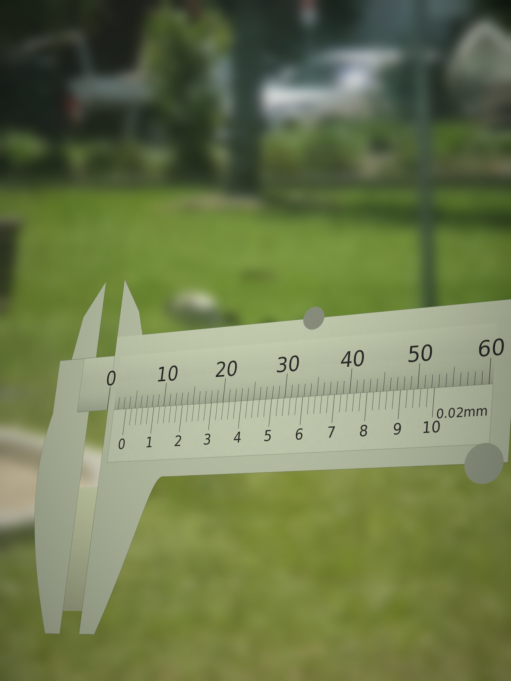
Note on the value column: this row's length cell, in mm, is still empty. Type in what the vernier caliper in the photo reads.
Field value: 3.4 mm
